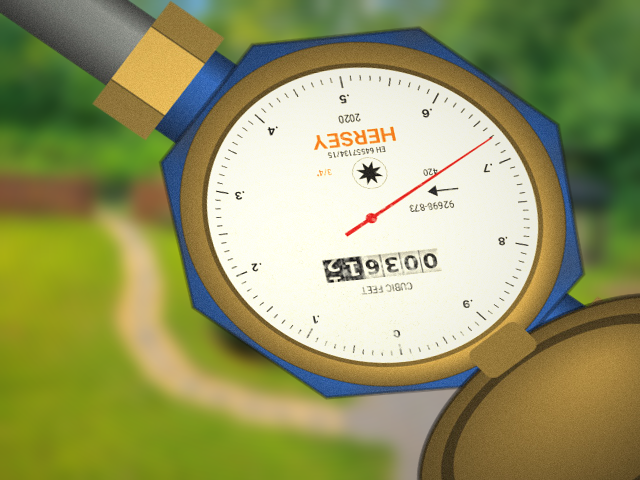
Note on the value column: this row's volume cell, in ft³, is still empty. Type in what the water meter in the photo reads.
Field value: 3611.67 ft³
